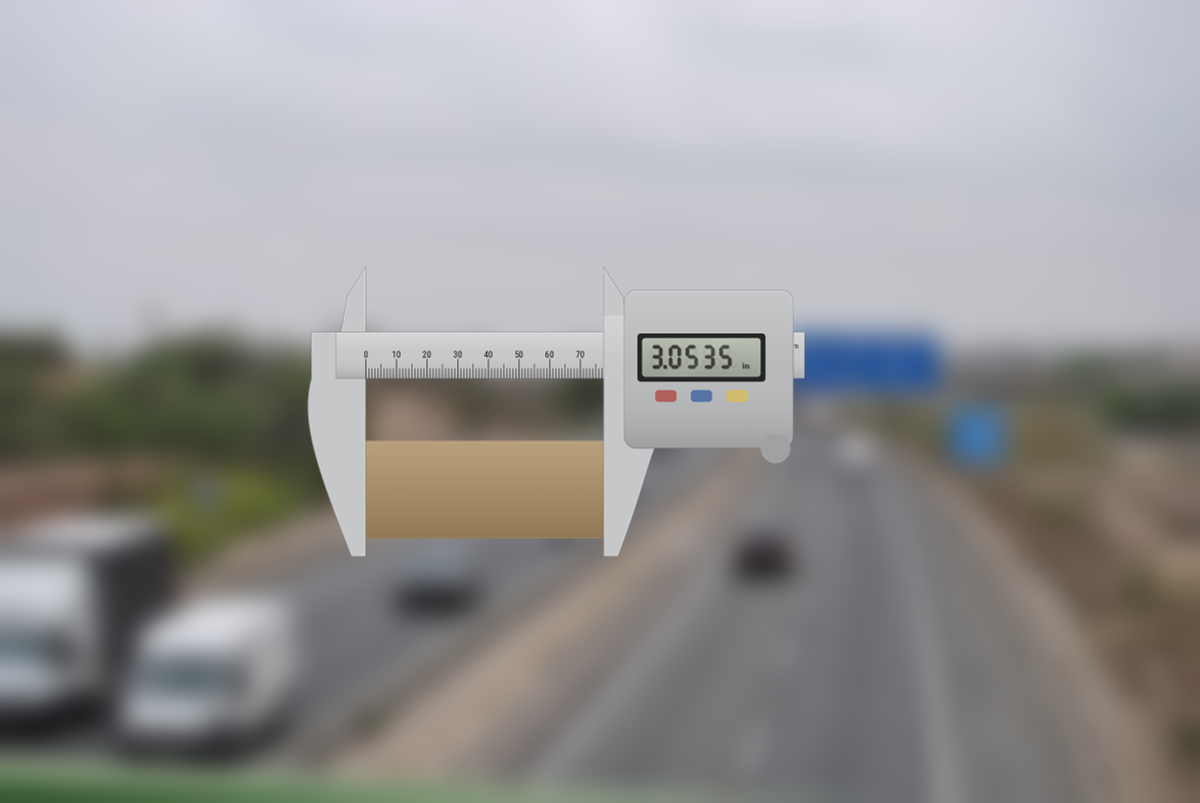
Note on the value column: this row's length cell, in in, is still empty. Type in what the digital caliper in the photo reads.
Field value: 3.0535 in
